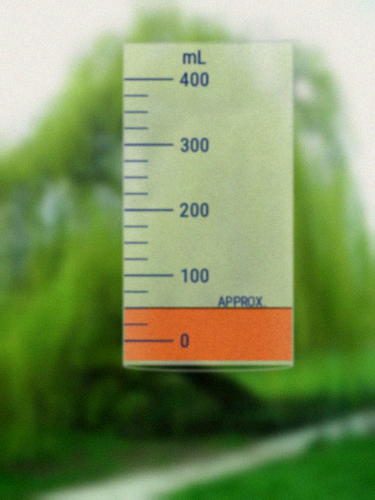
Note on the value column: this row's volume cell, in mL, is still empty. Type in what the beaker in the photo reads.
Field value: 50 mL
